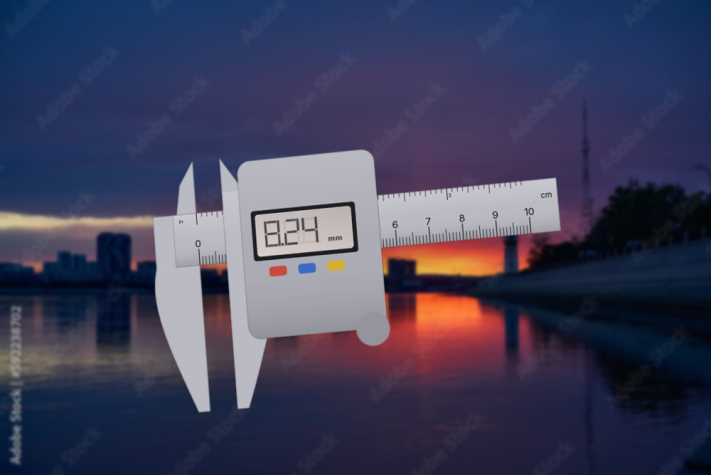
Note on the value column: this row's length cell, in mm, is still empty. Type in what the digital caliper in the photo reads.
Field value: 8.24 mm
